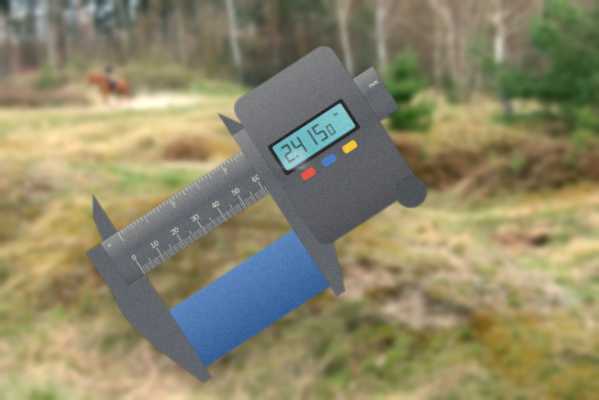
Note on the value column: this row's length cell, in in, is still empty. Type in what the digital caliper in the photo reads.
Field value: 2.4150 in
